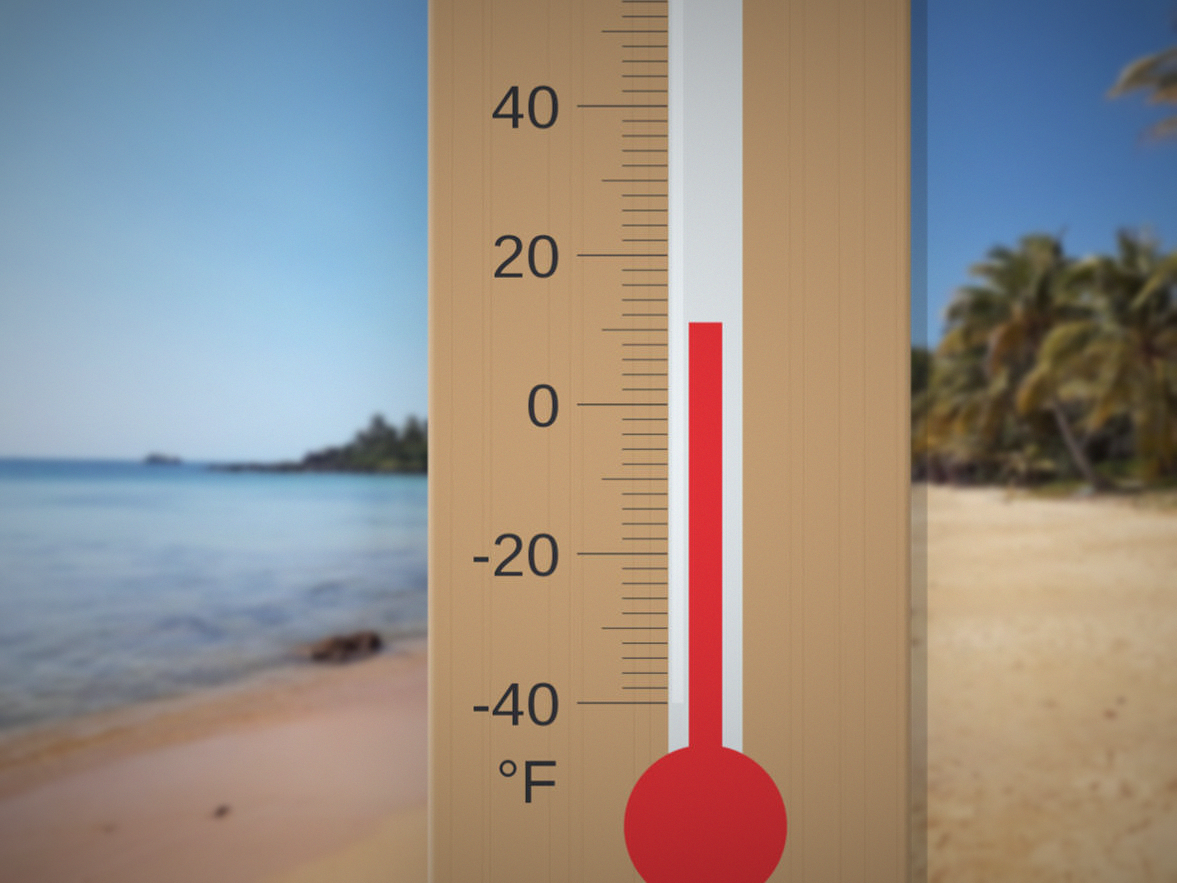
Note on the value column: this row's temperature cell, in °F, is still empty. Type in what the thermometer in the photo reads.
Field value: 11 °F
